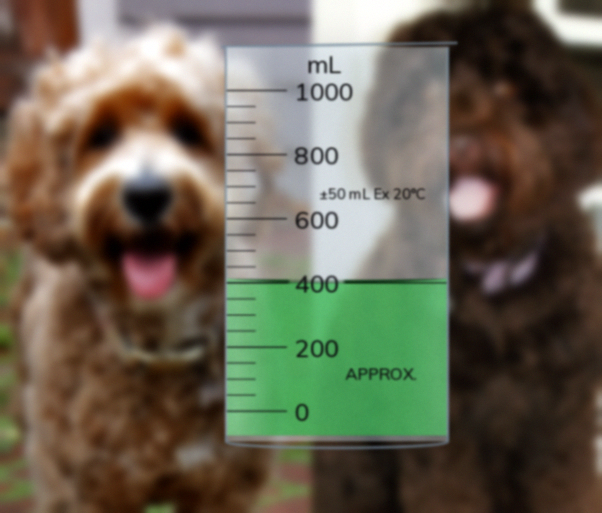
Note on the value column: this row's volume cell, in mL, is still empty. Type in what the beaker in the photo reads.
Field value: 400 mL
